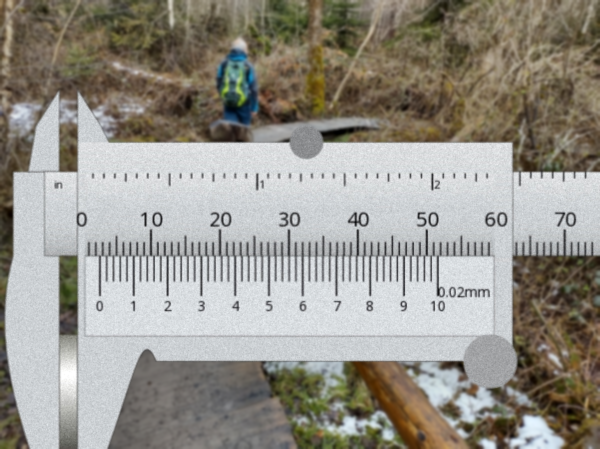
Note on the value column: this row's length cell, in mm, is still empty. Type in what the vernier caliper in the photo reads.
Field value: 2.6 mm
